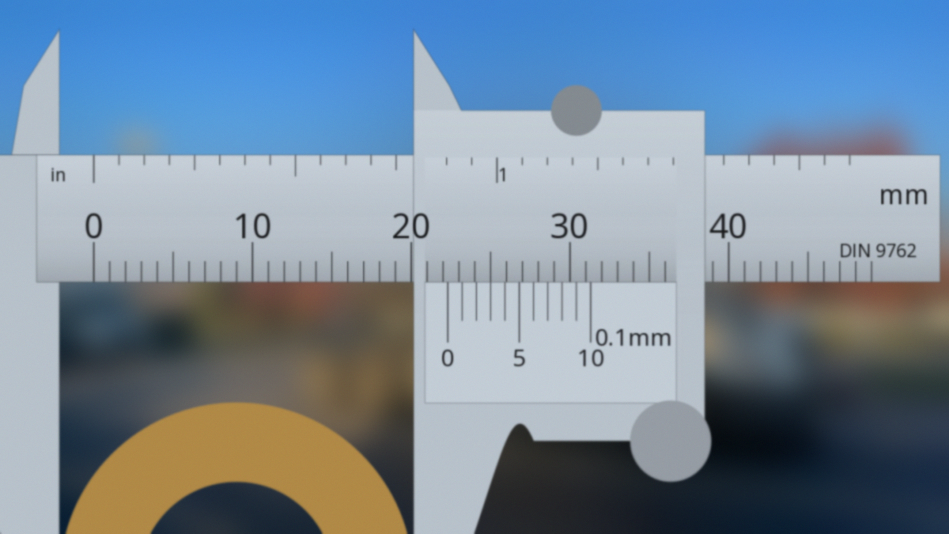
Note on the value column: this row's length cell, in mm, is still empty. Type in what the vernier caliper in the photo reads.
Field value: 22.3 mm
